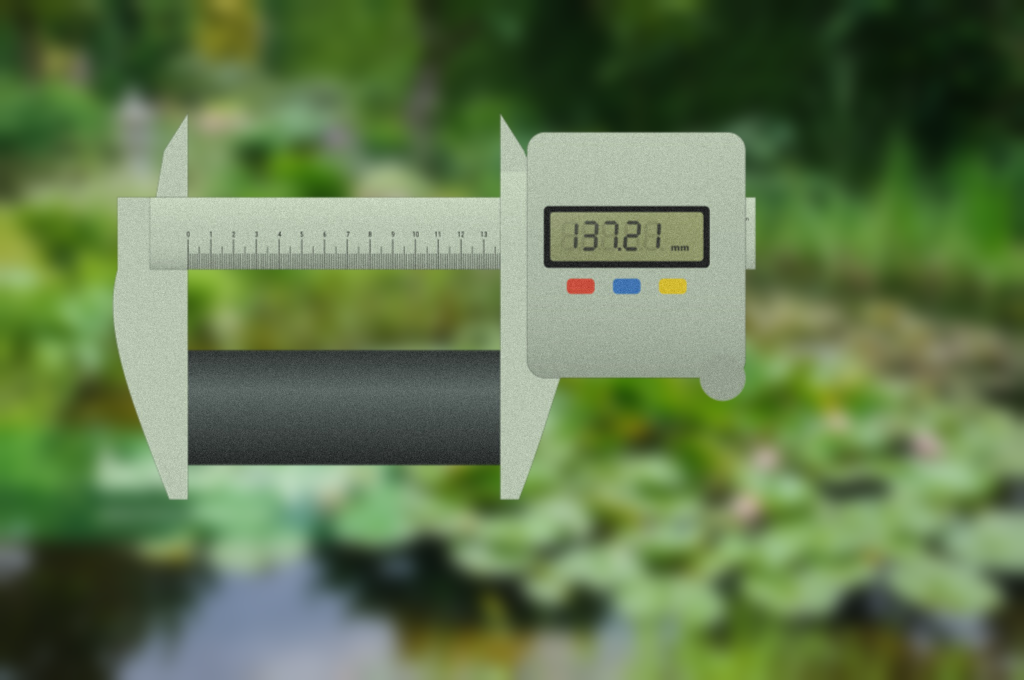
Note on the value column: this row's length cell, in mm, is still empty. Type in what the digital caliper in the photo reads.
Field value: 137.21 mm
